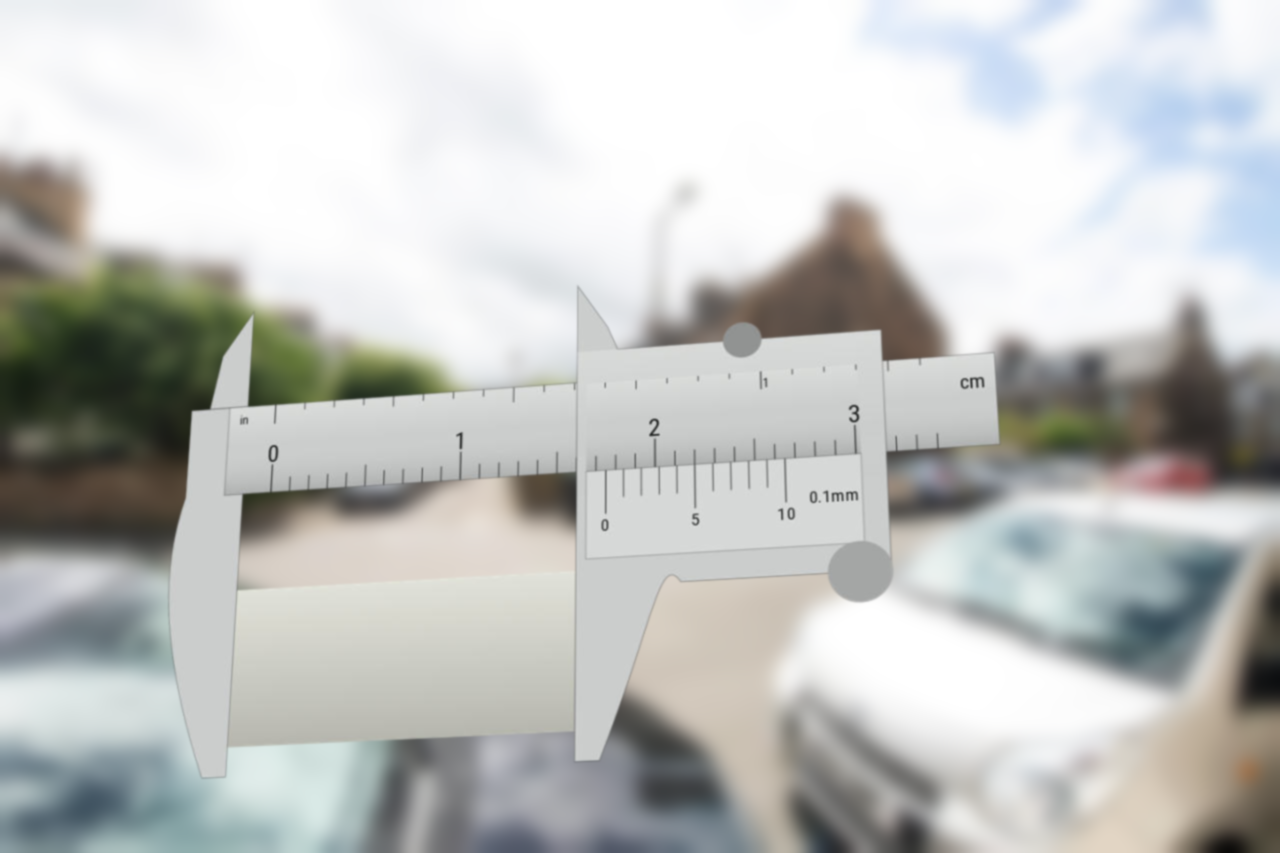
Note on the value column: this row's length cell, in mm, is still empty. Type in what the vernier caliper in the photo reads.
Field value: 17.5 mm
